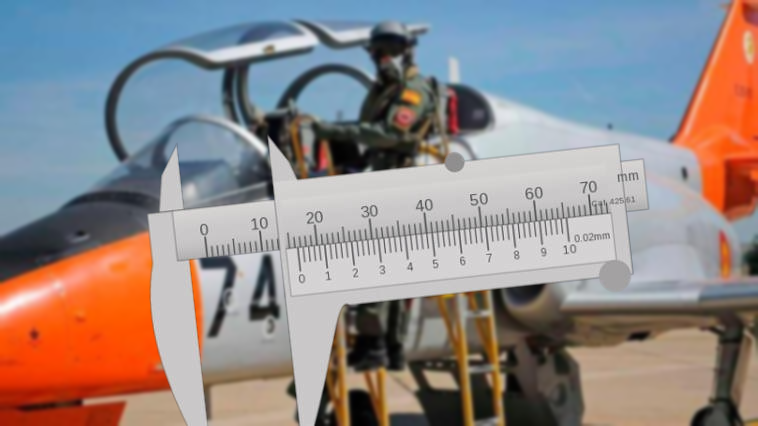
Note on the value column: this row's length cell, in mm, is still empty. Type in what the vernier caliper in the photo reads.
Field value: 16.5 mm
